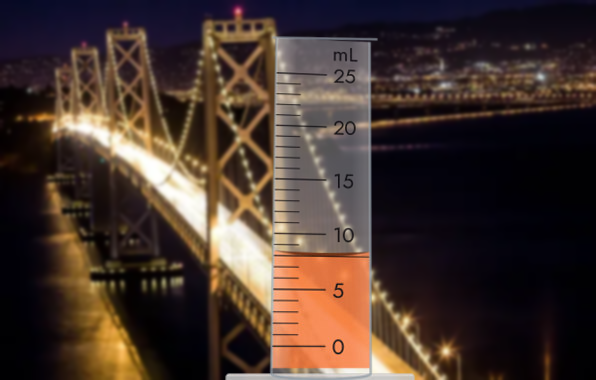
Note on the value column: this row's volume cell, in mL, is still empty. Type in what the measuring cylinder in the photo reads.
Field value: 8 mL
